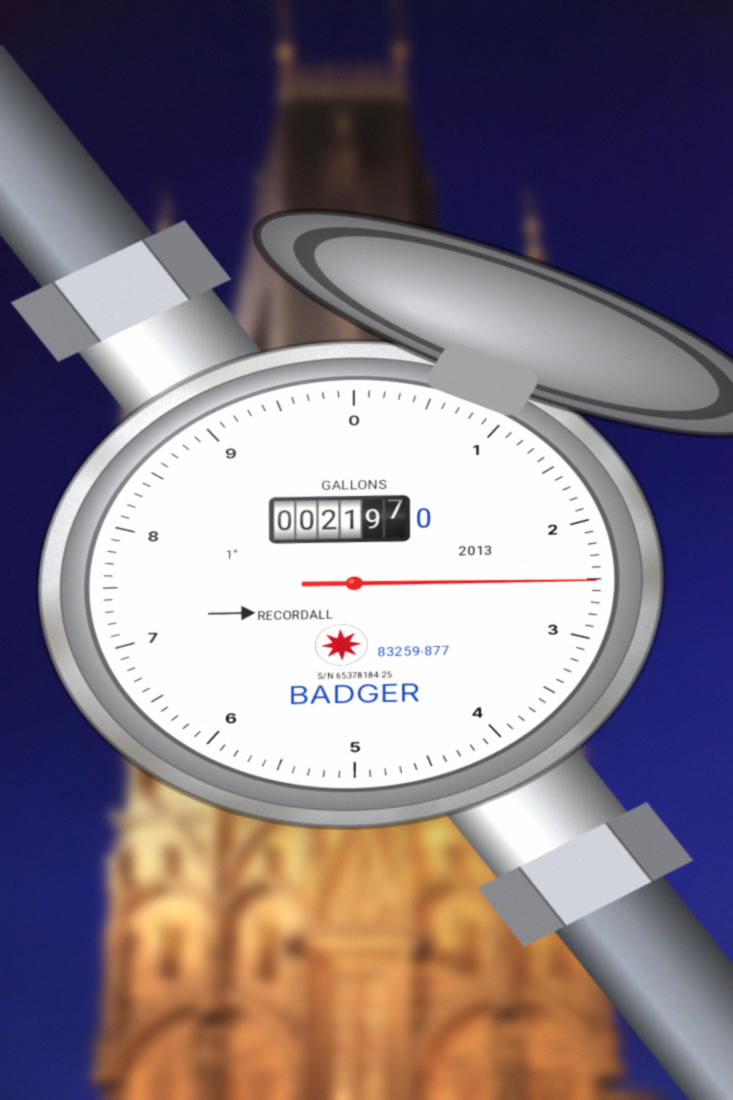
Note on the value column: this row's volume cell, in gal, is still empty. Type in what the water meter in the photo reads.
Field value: 21972.5 gal
